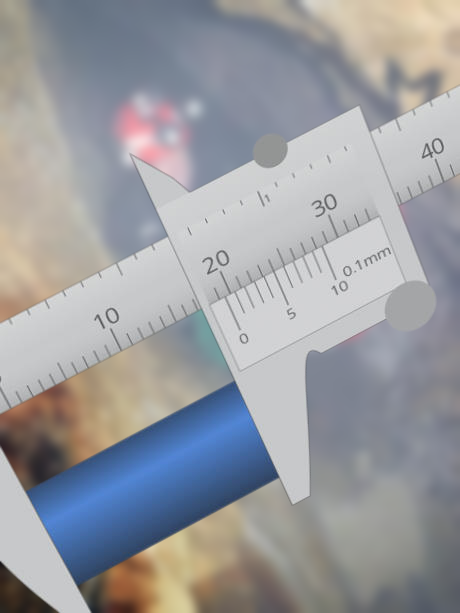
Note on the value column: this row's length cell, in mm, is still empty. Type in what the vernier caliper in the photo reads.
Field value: 19.5 mm
